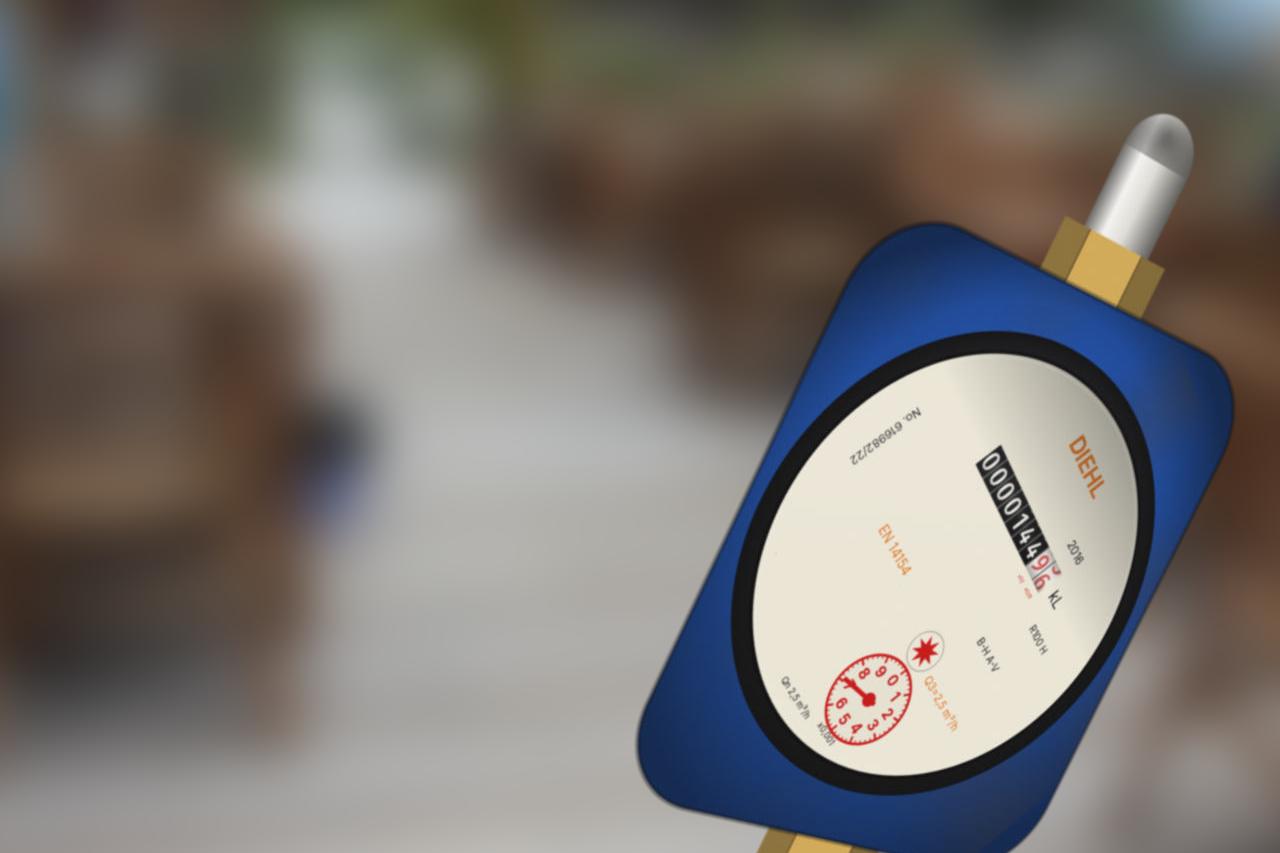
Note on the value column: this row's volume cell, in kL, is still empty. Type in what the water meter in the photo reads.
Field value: 144.957 kL
